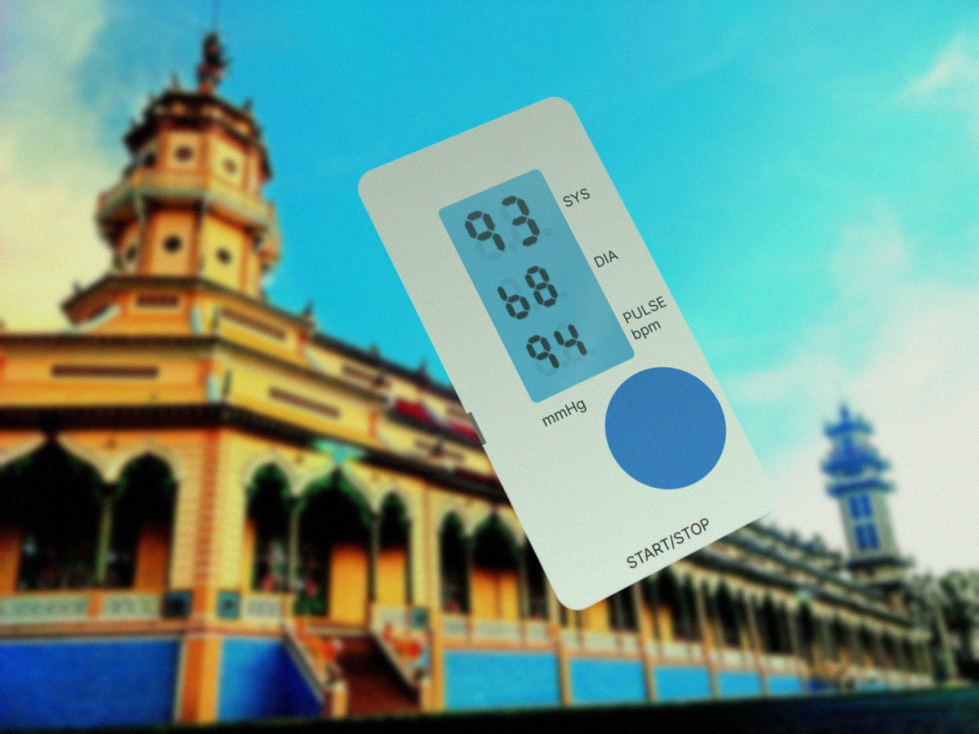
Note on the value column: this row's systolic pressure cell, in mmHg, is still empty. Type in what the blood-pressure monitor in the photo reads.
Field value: 93 mmHg
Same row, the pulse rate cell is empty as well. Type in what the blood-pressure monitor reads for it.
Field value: 94 bpm
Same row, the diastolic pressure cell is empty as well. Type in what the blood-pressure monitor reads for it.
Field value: 68 mmHg
